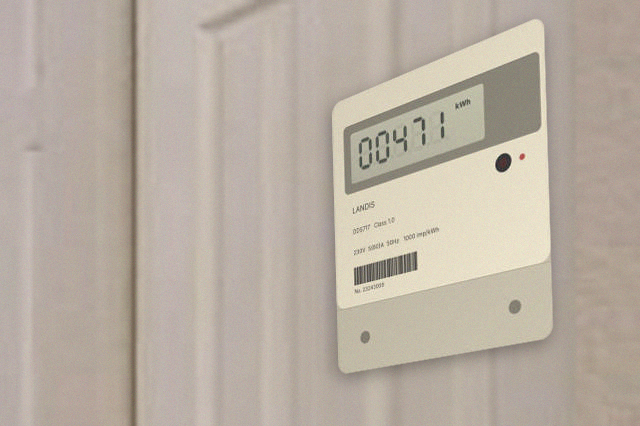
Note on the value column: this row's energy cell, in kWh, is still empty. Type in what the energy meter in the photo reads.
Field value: 471 kWh
